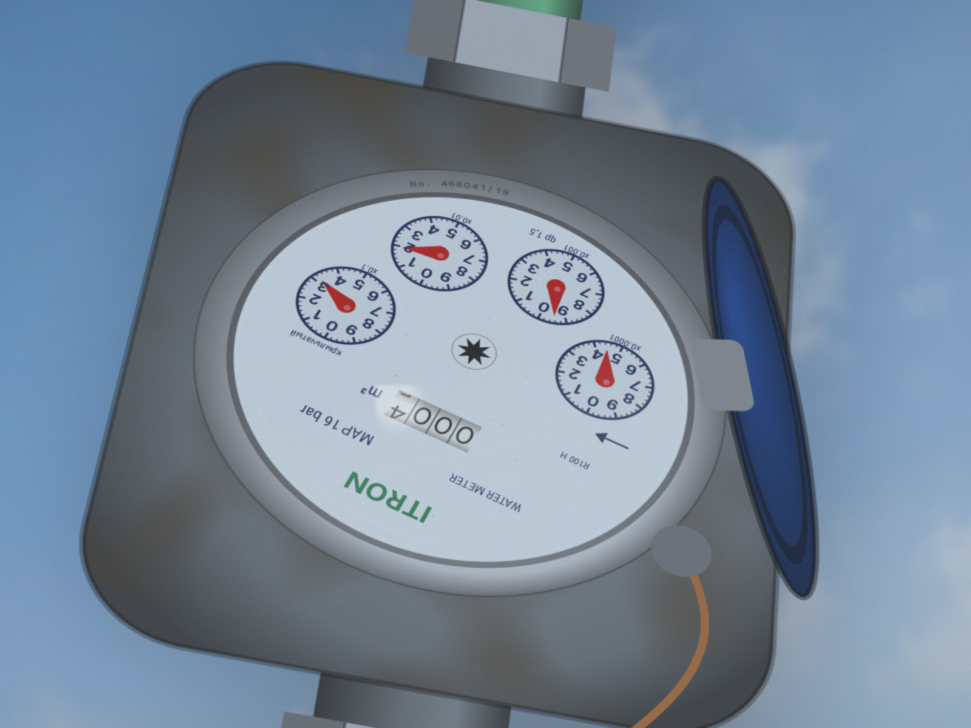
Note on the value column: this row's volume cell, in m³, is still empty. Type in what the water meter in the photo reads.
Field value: 4.3194 m³
